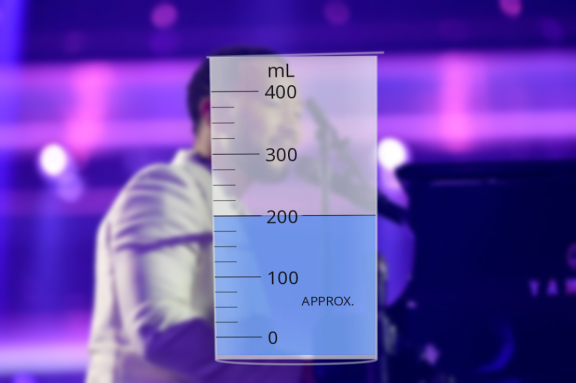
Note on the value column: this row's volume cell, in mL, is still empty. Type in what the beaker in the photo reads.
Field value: 200 mL
